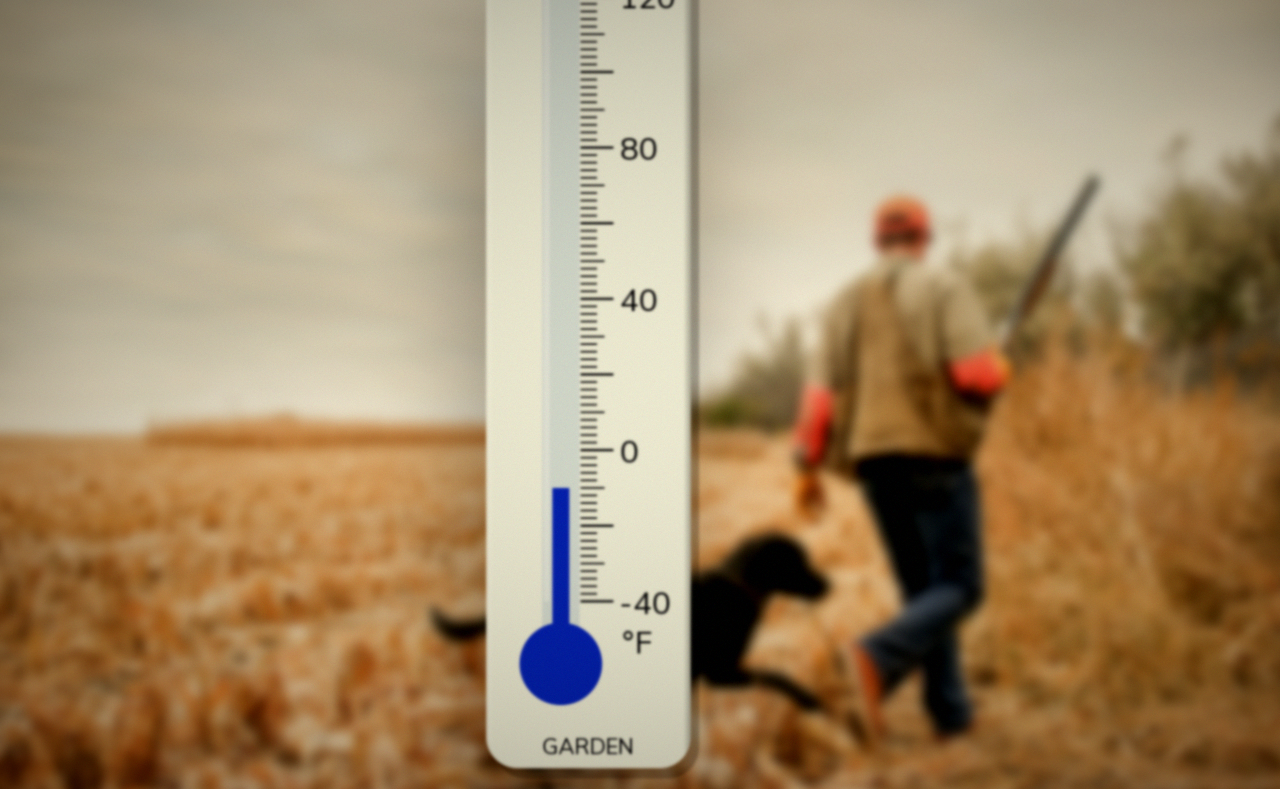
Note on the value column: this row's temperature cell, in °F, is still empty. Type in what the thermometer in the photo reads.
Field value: -10 °F
